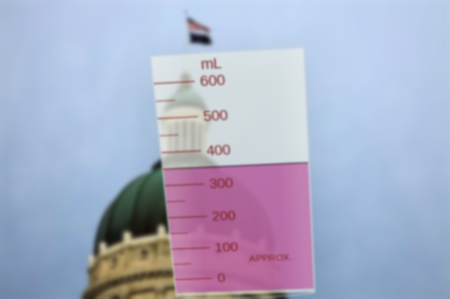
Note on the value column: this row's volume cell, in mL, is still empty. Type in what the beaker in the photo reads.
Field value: 350 mL
